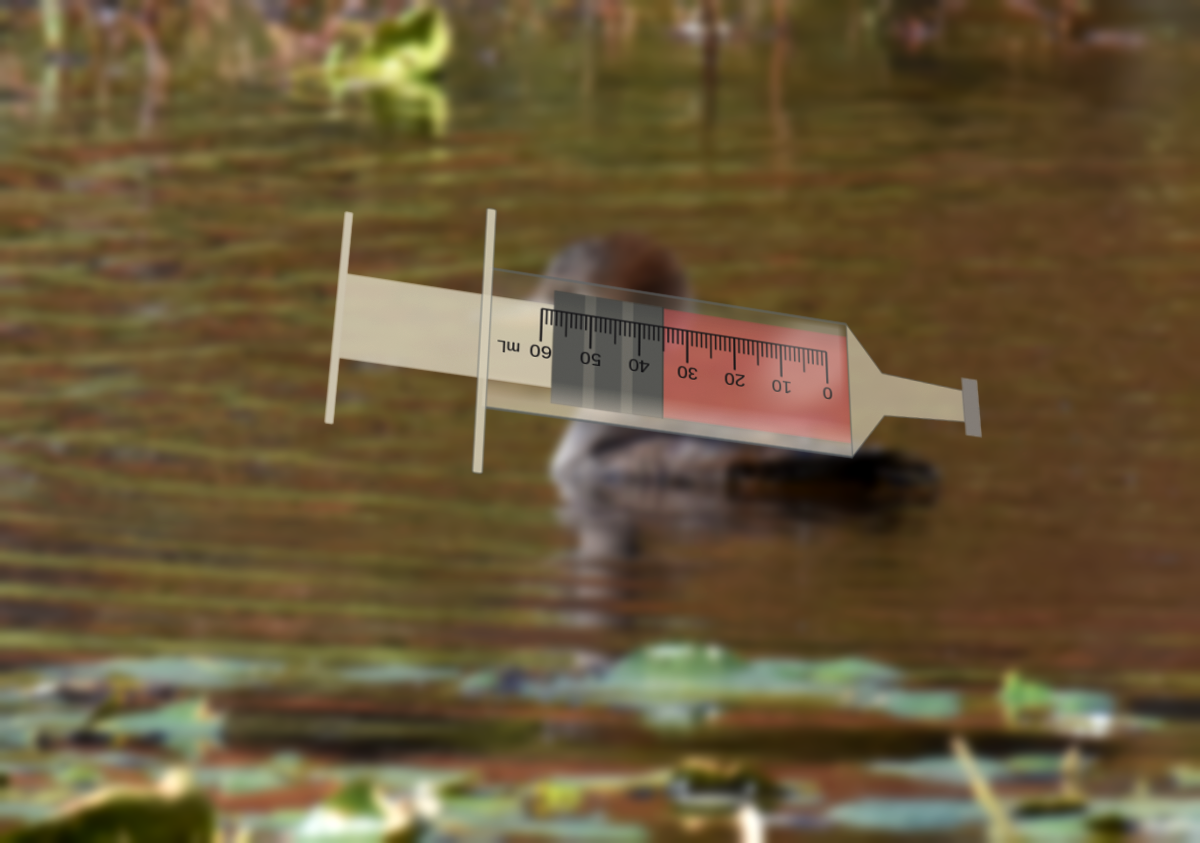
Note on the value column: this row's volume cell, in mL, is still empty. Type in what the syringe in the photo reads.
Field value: 35 mL
